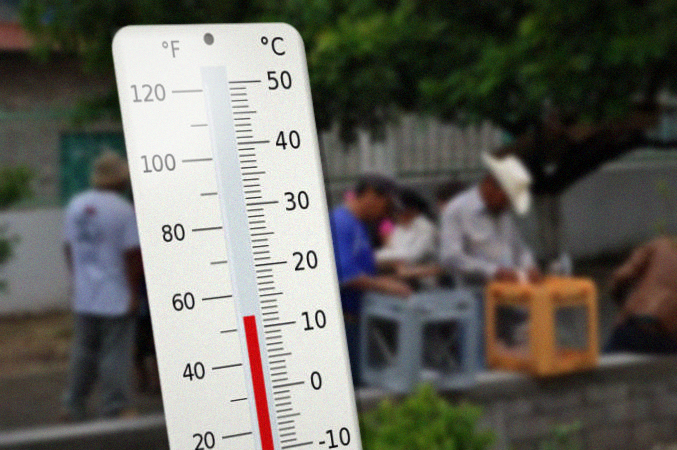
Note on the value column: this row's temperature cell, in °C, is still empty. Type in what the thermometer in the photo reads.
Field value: 12 °C
